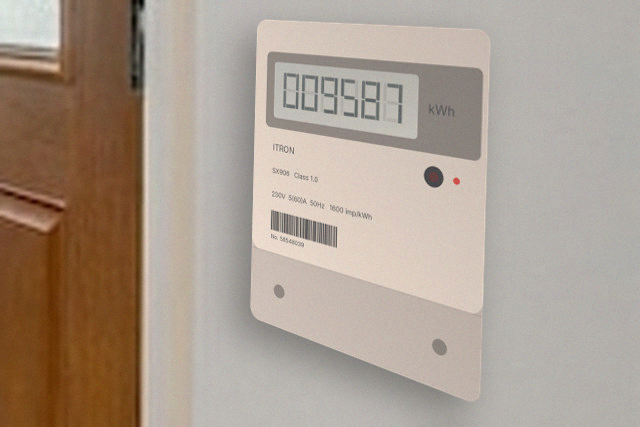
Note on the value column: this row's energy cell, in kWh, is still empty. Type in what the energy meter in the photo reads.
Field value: 9587 kWh
